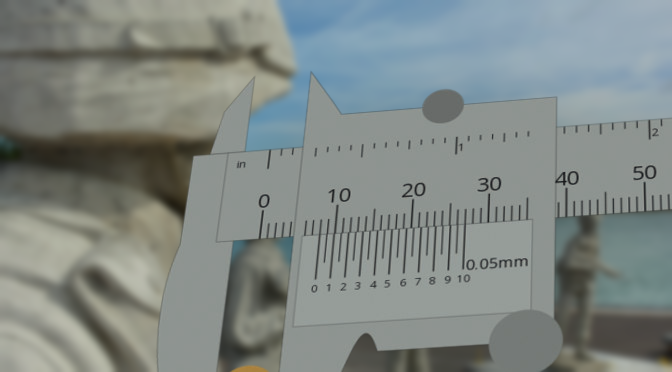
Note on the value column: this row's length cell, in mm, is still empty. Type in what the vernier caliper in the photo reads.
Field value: 8.0 mm
